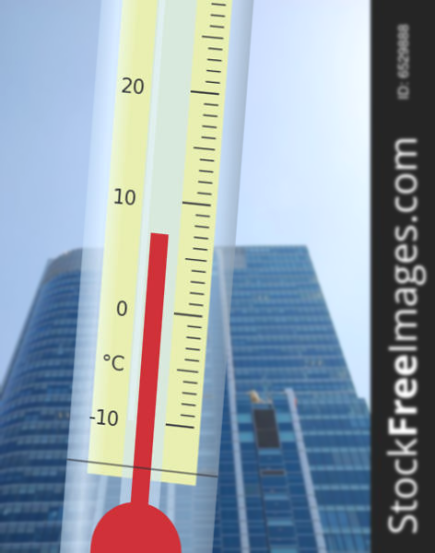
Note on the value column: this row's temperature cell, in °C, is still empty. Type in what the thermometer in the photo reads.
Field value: 7 °C
